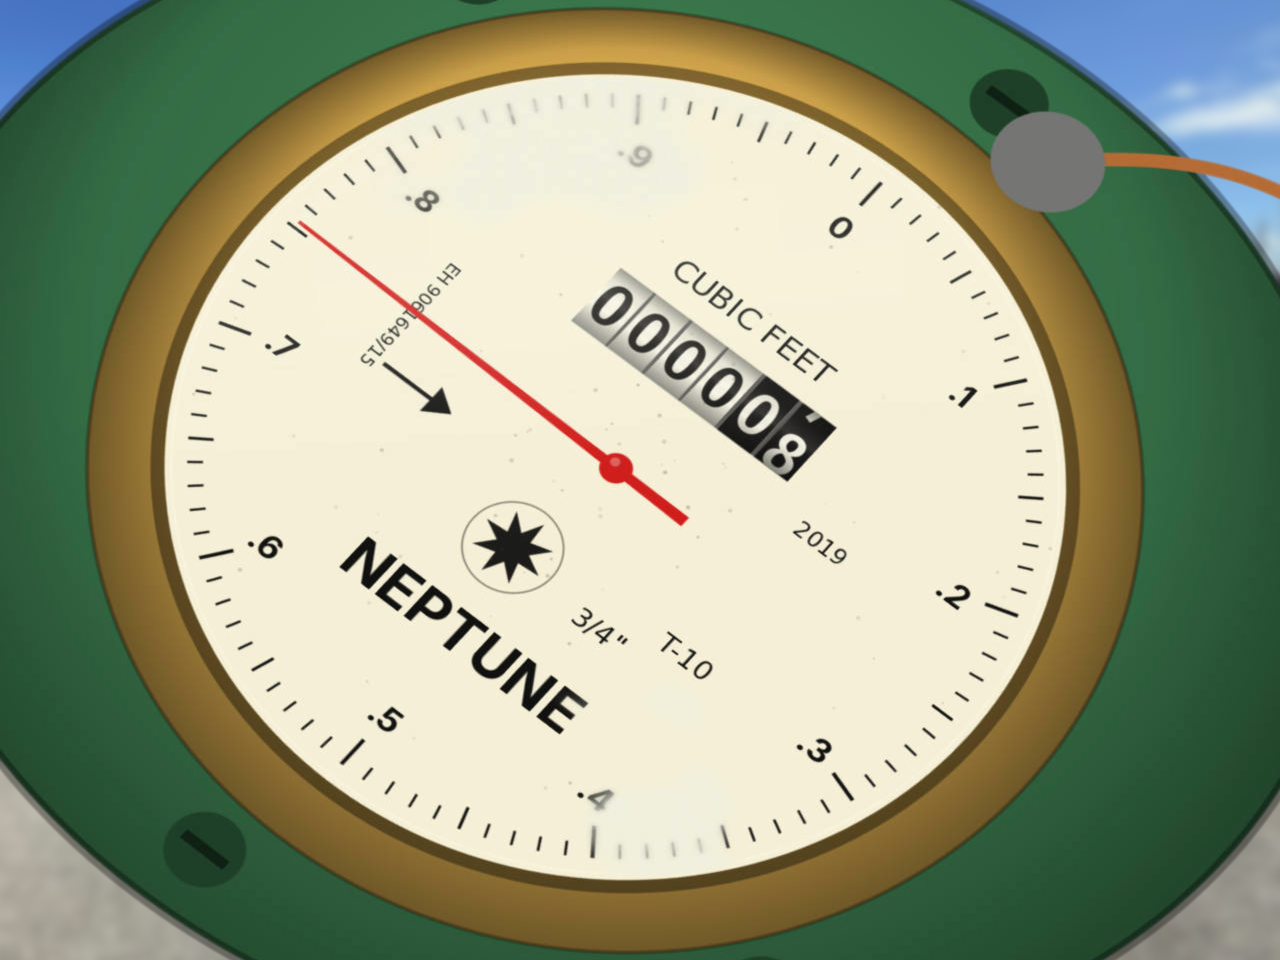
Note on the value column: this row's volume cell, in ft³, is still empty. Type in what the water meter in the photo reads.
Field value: 7.75 ft³
